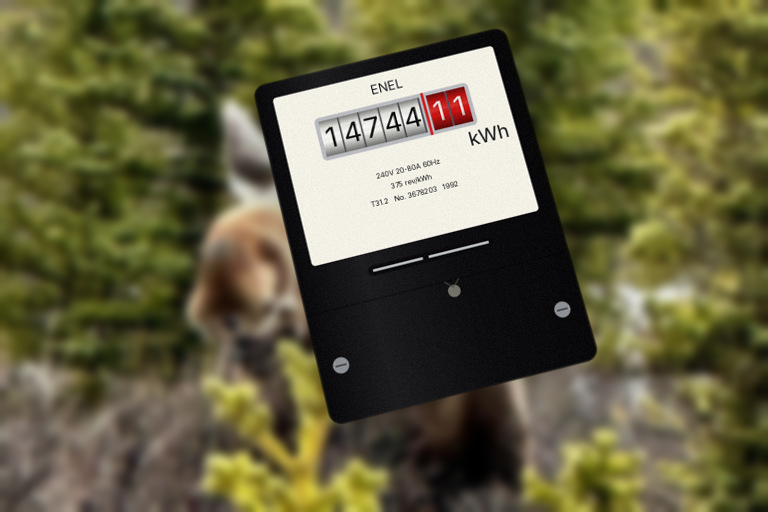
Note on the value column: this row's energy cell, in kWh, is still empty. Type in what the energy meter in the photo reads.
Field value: 14744.11 kWh
